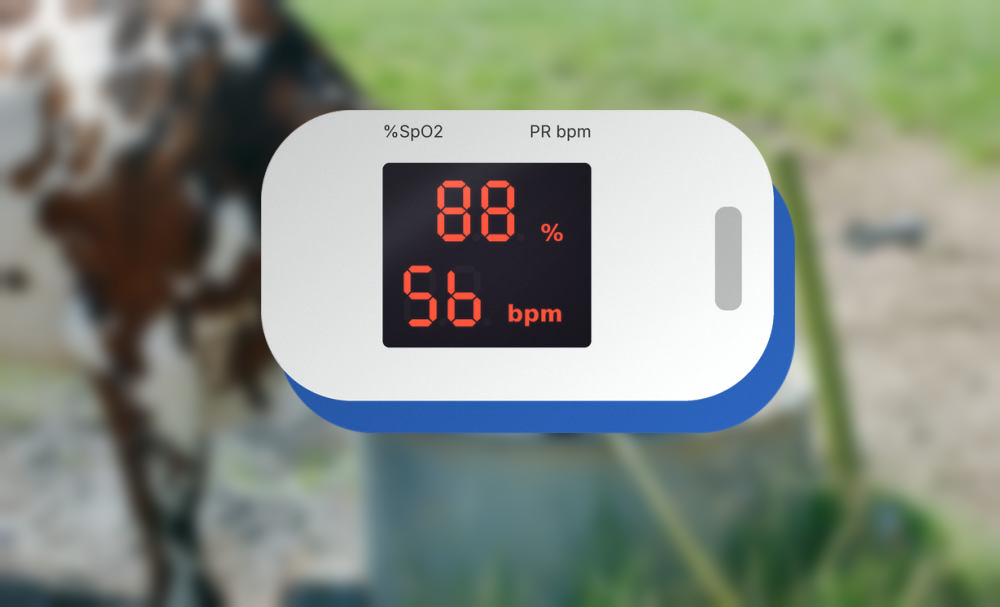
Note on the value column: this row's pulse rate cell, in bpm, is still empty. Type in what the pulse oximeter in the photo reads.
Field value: 56 bpm
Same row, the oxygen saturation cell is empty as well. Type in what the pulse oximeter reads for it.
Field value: 88 %
